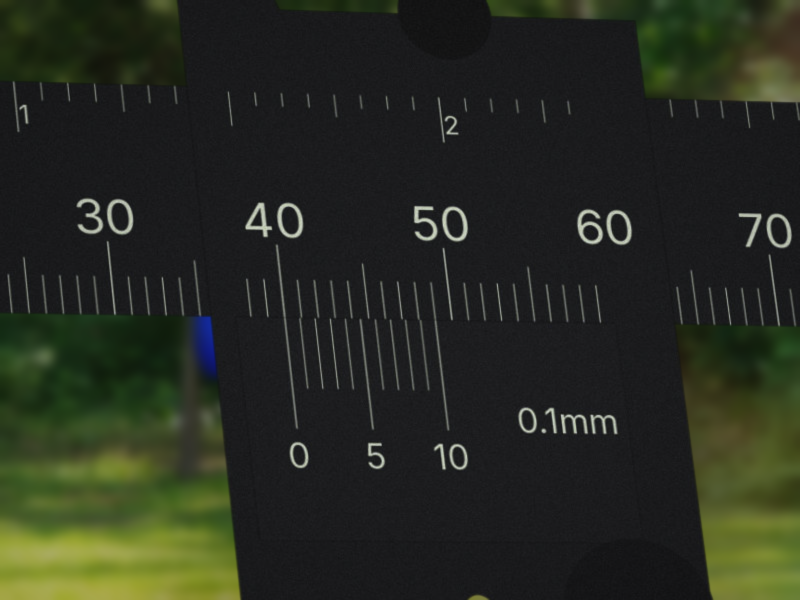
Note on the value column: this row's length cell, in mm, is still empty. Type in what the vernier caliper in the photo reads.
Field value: 40.0 mm
